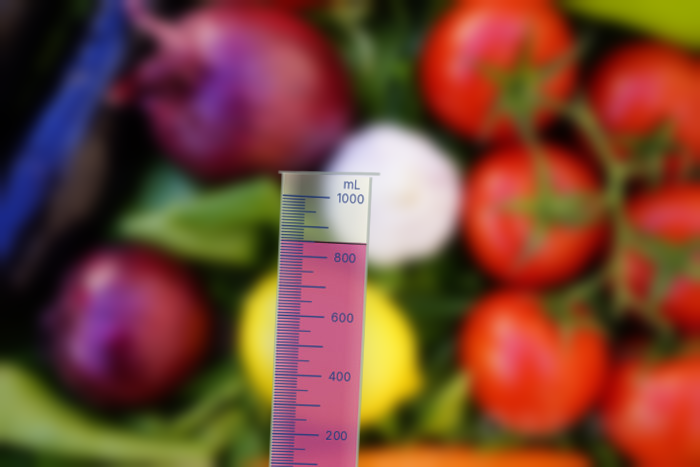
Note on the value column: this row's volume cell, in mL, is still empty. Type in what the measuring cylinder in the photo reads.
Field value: 850 mL
